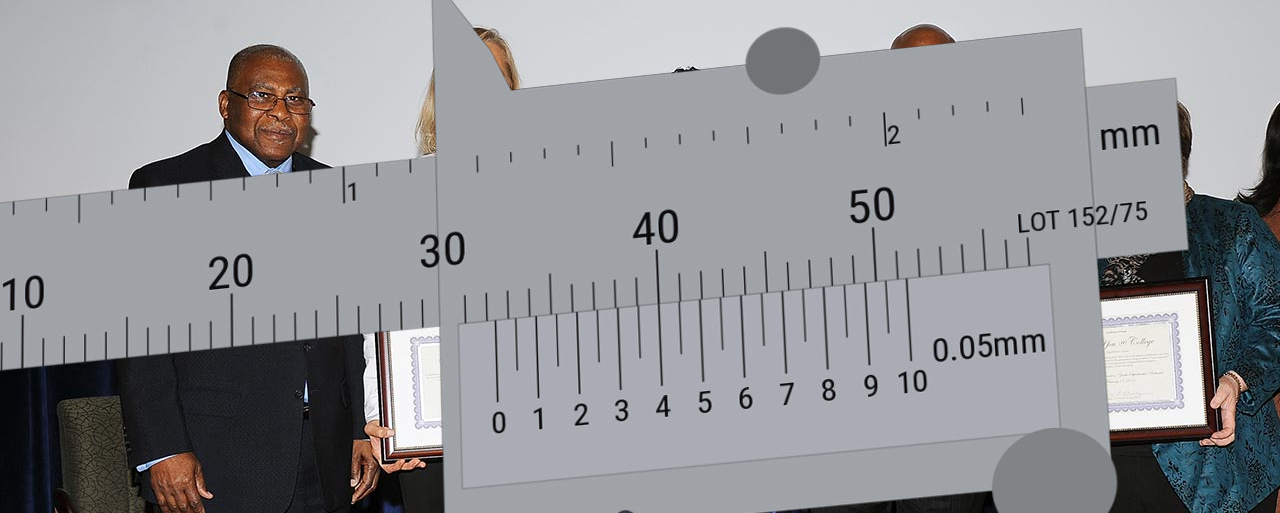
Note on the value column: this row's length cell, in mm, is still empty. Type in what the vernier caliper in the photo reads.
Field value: 32.4 mm
